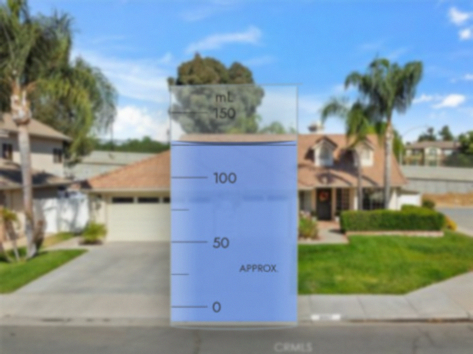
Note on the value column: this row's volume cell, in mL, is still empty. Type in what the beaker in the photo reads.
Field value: 125 mL
